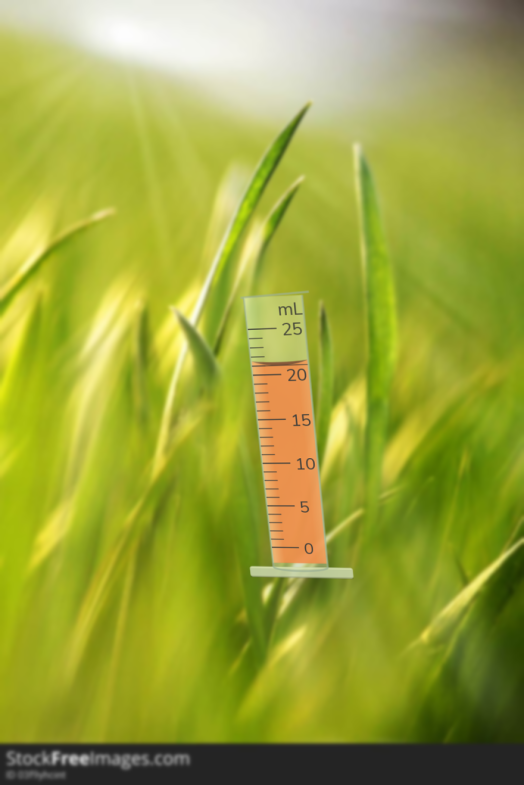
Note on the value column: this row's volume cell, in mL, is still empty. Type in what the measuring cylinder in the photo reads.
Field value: 21 mL
